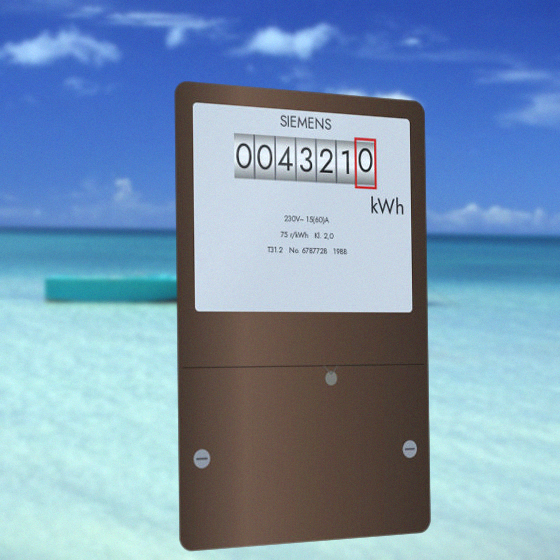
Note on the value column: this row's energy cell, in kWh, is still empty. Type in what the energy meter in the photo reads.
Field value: 4321.0 kWh
